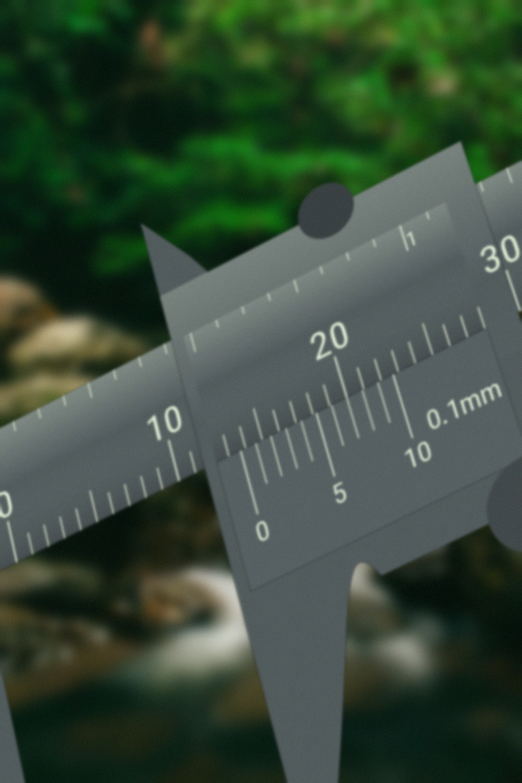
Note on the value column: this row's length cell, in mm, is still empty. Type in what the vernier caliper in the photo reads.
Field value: 13.7 mm
